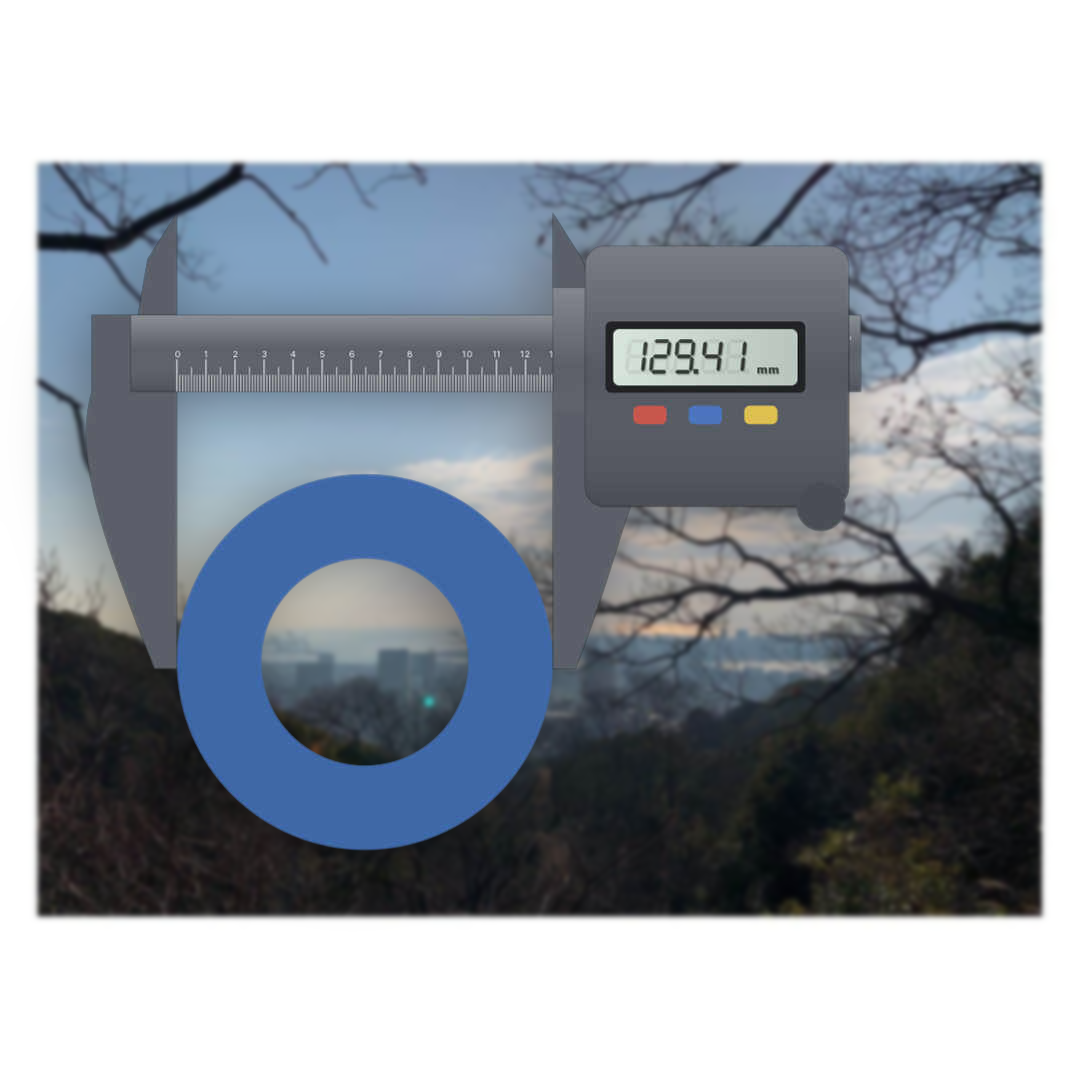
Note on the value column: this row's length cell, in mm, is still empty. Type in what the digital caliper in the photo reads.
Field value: 129.41 mm
